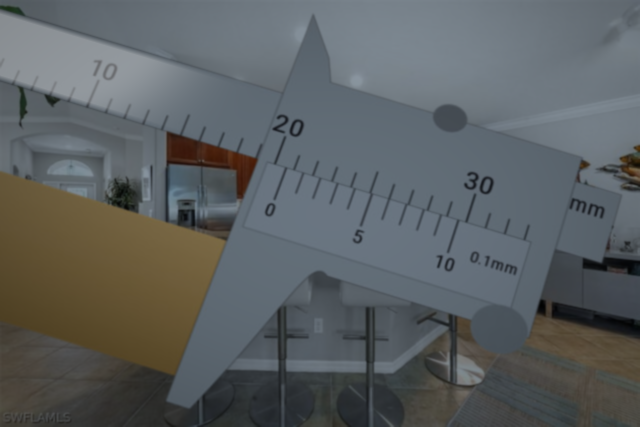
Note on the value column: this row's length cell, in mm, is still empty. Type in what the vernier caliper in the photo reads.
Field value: 20.6 mm
